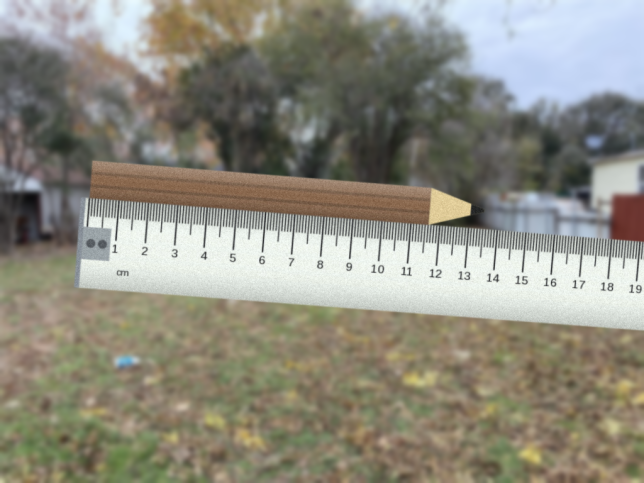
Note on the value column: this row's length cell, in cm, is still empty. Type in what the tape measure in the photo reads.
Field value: 13.5 cm
